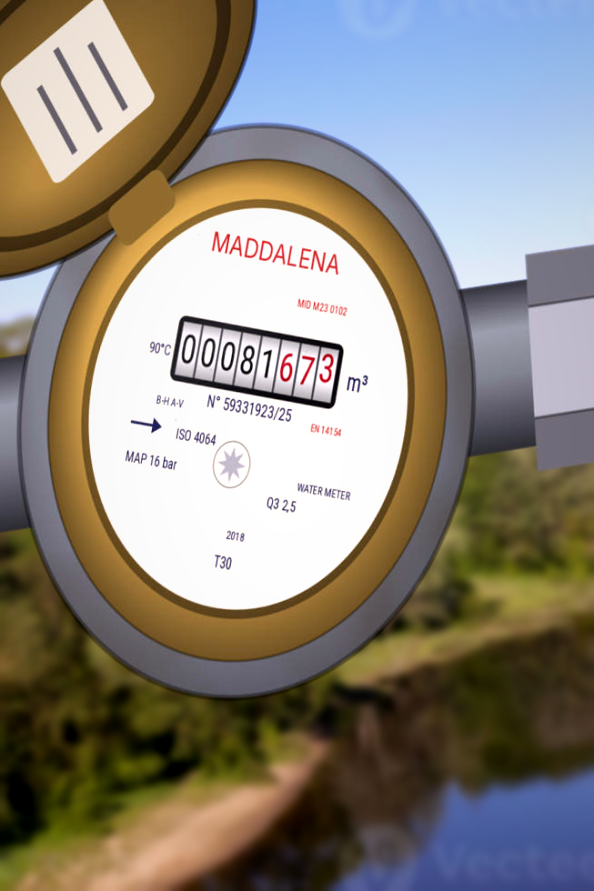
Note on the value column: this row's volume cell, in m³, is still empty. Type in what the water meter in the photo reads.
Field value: 81.673 m³
